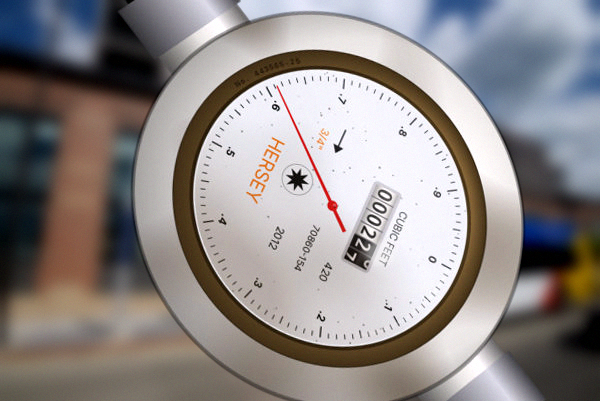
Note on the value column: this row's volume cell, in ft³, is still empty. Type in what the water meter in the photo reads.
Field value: 226.61 ft³
